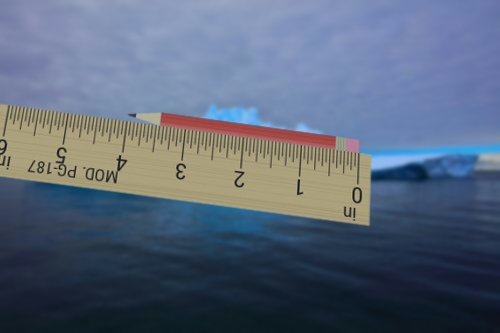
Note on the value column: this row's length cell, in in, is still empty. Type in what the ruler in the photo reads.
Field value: 4 in
